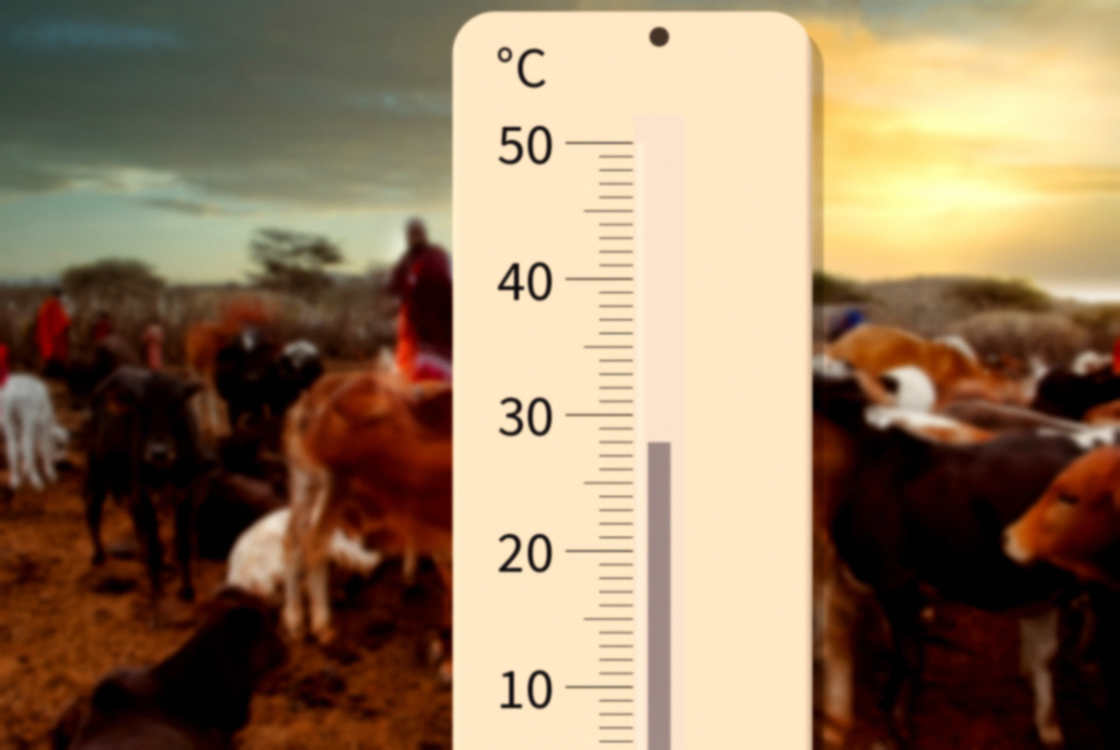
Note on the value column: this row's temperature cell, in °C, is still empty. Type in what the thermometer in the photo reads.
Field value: 28 °C
